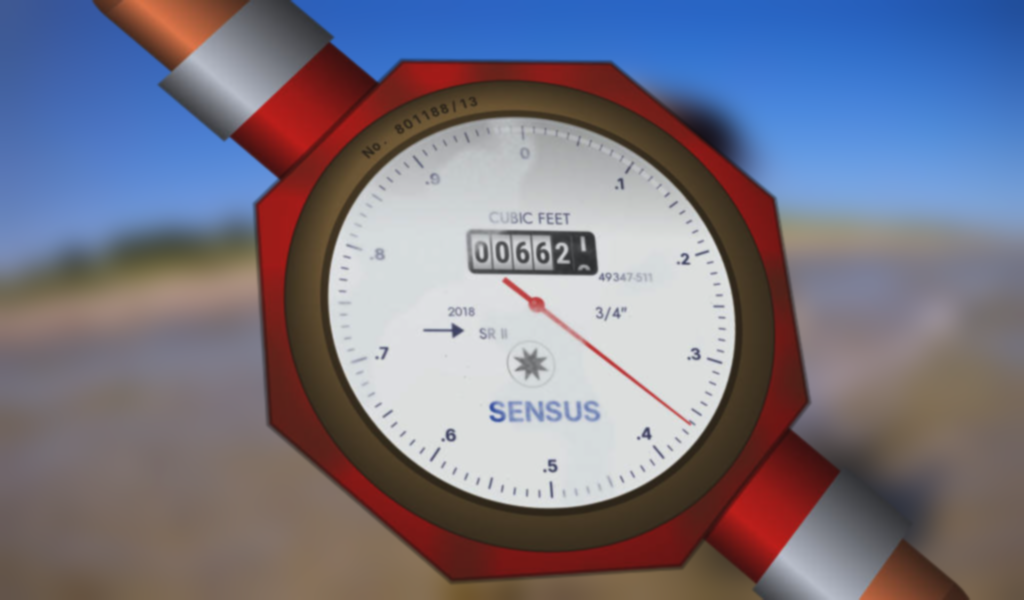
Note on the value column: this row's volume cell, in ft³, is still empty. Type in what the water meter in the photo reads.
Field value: 6621.36 ft³
